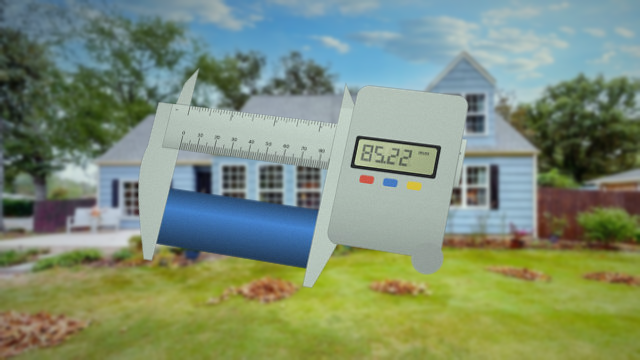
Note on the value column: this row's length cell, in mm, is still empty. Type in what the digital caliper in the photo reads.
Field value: 85.22 mm
